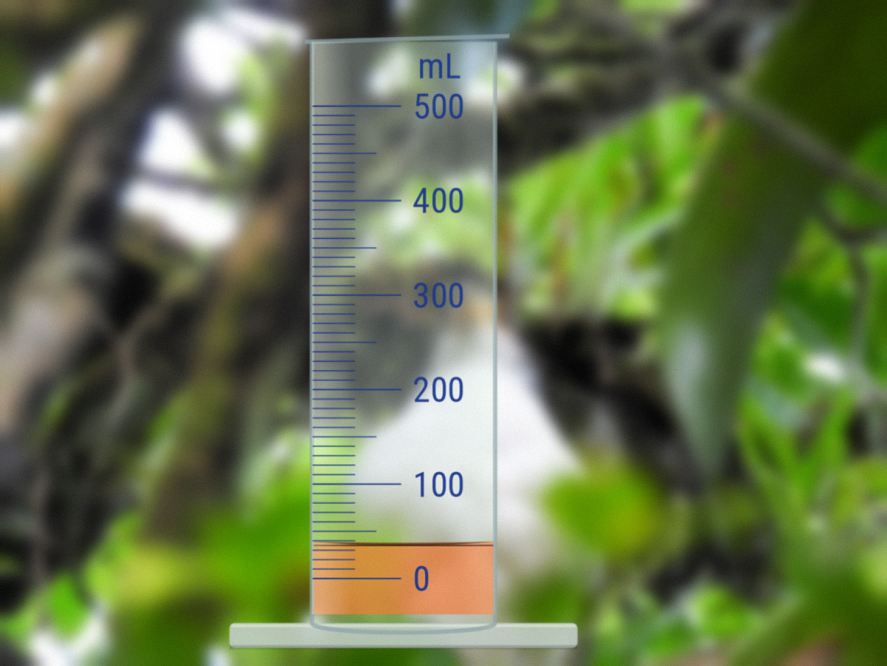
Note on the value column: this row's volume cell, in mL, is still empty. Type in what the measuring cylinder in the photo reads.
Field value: 35 mL
